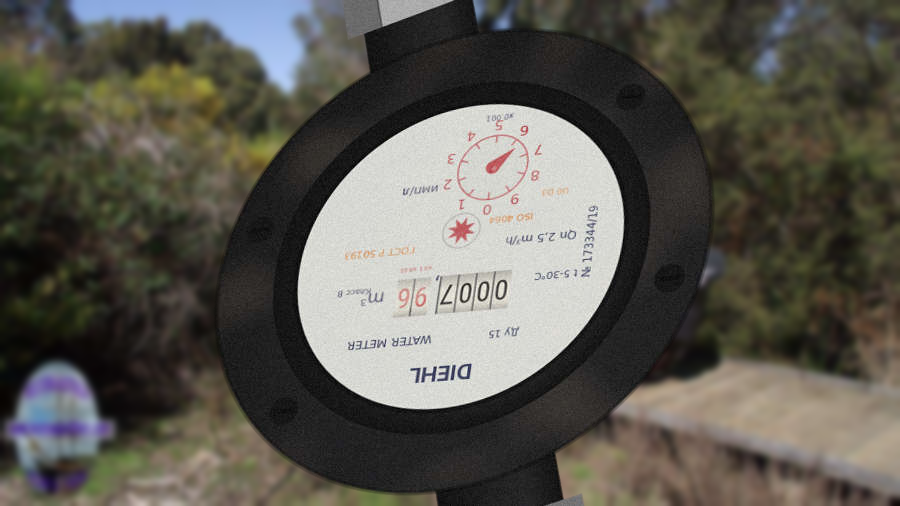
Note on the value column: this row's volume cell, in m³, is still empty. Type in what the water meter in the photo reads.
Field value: 7.966 m³
